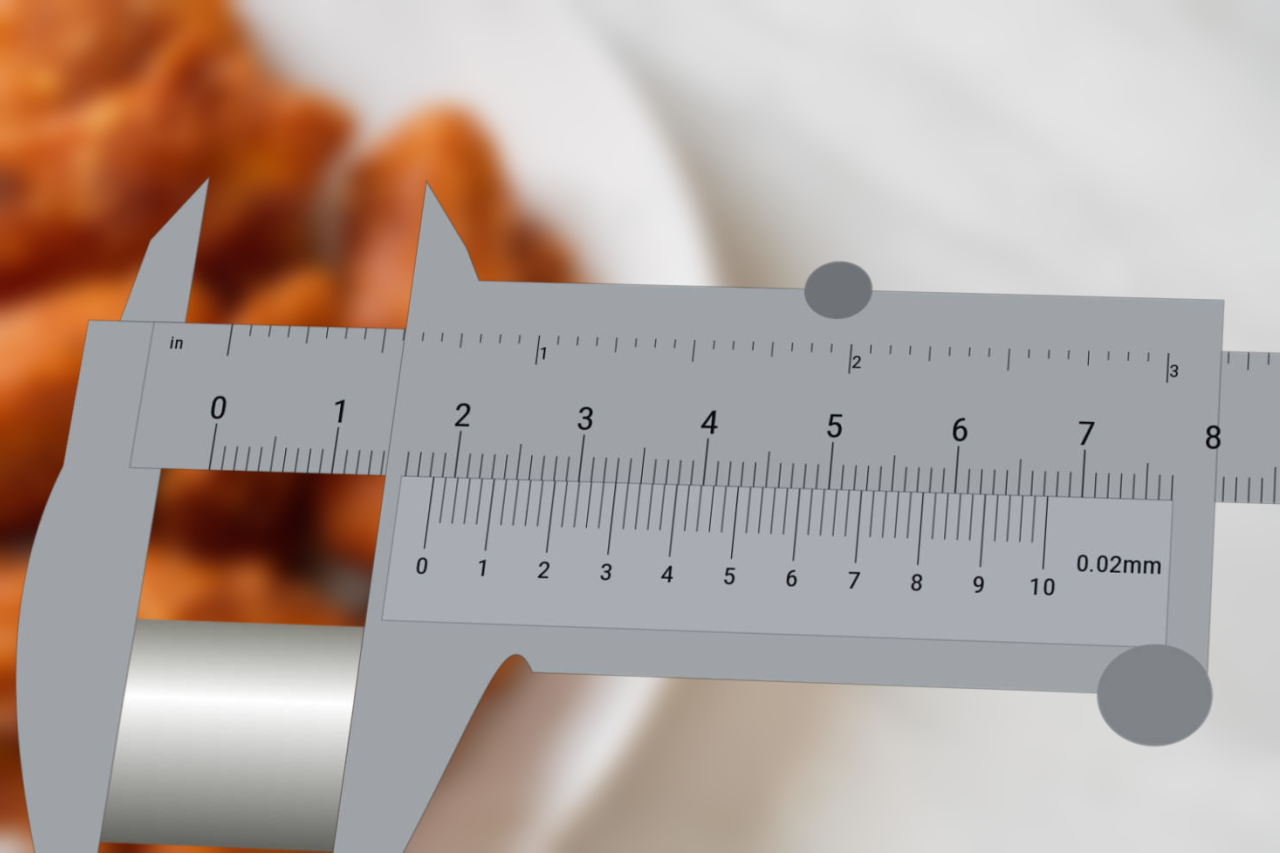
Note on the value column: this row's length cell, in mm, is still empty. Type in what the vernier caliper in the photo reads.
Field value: 18.3 mm
